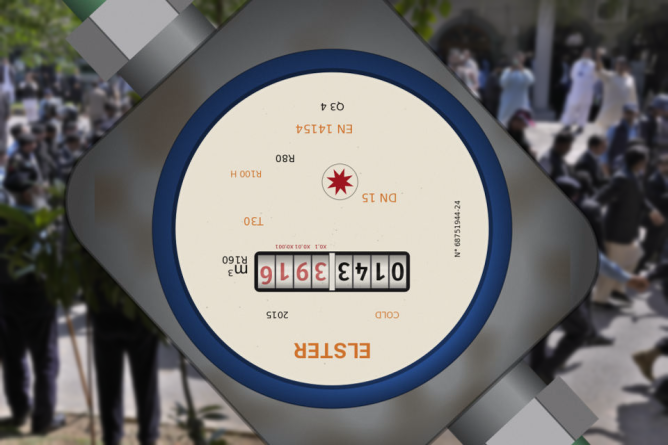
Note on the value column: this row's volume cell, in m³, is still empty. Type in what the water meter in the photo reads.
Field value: 143.3916 m³
